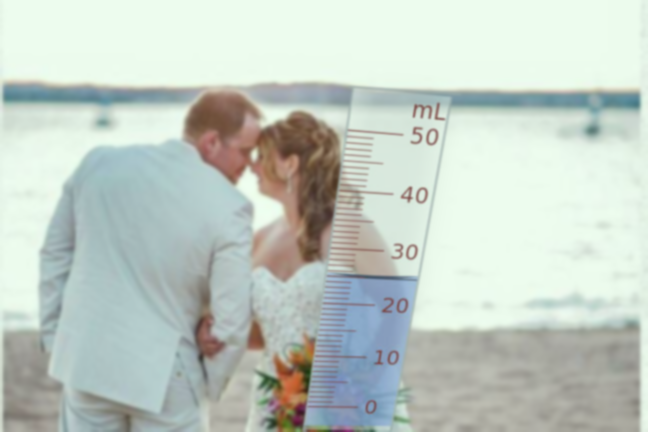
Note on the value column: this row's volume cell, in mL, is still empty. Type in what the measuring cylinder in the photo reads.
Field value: 25 mL
